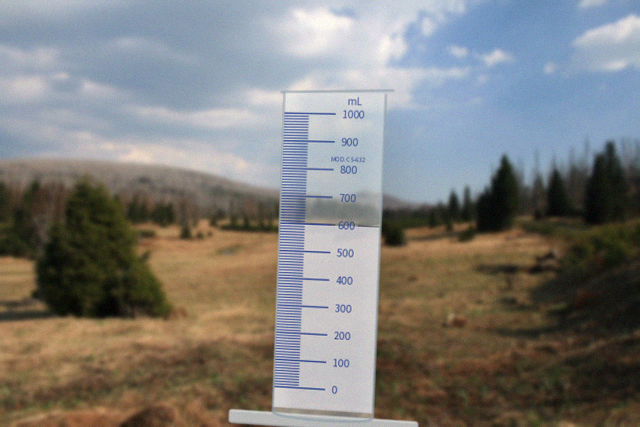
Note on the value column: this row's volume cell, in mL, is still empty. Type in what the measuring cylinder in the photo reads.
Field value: 600 mL
